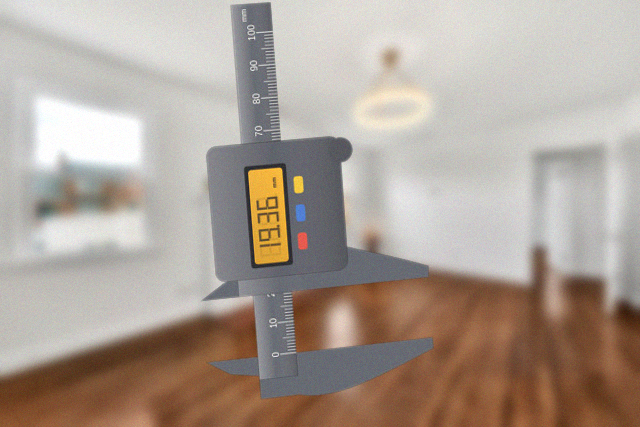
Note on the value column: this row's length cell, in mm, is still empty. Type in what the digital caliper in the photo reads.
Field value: 19.36 mm
